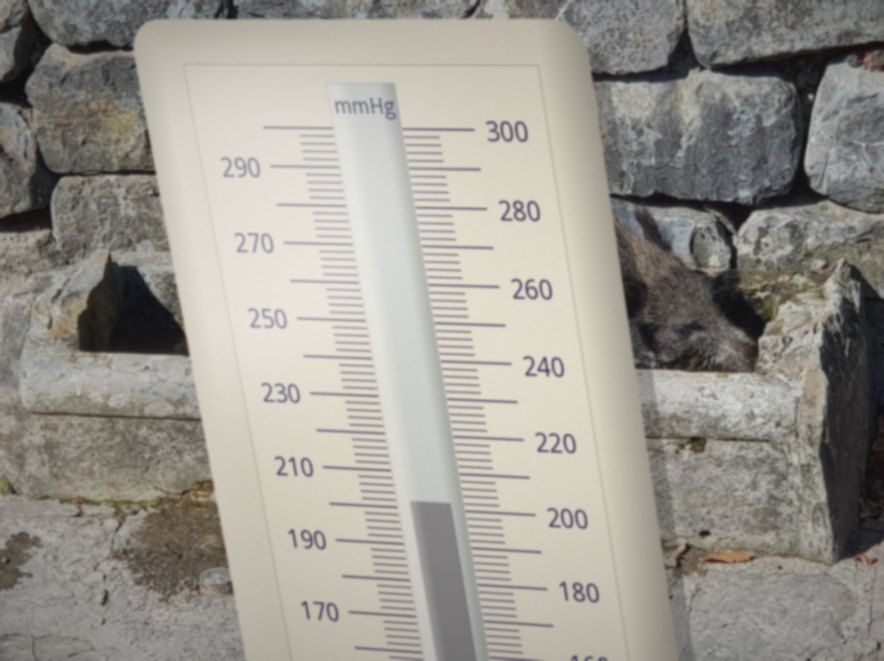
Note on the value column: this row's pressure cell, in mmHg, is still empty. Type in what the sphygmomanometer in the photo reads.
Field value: 202 mmHg
